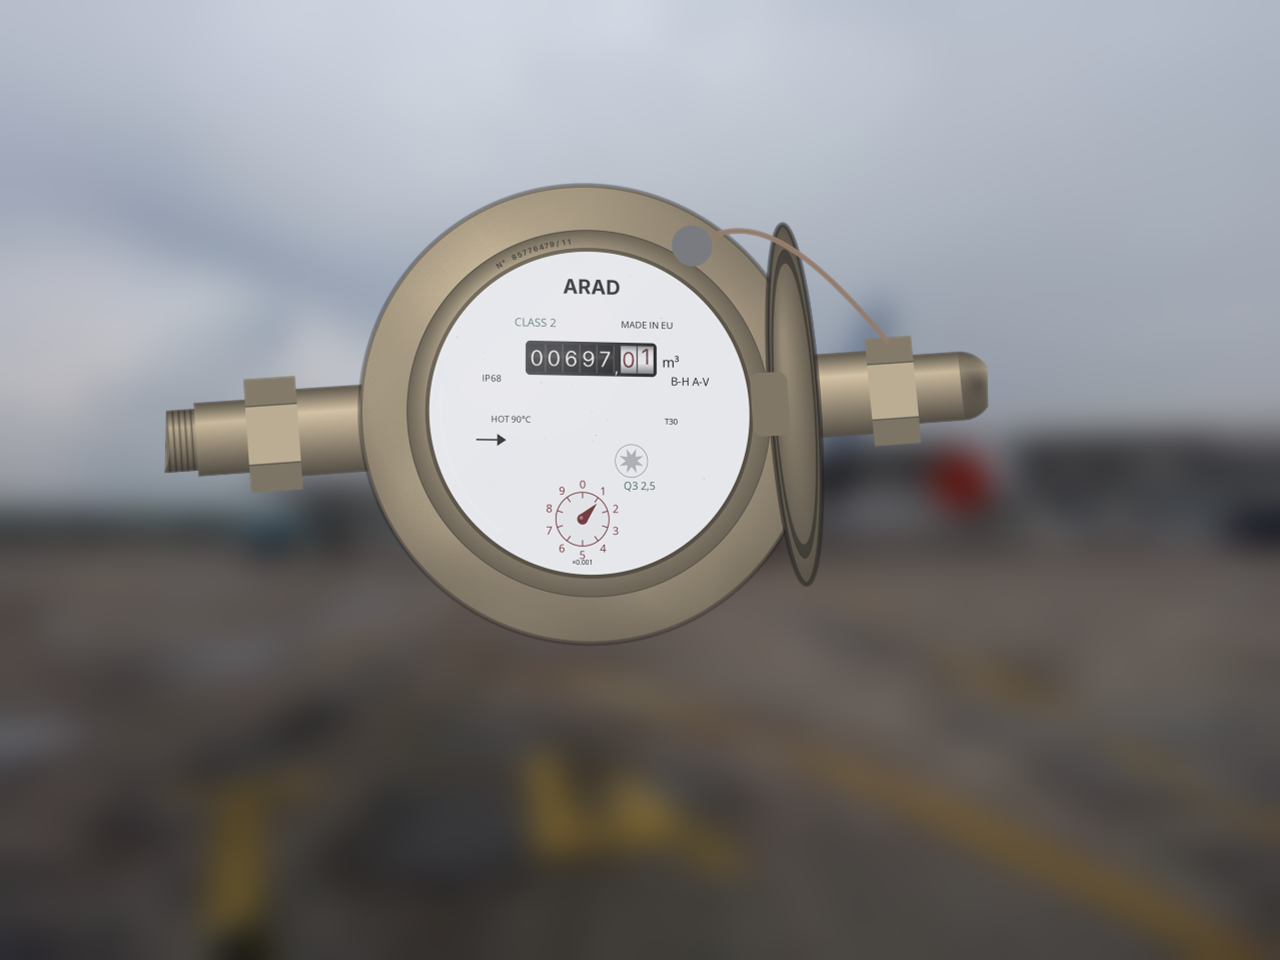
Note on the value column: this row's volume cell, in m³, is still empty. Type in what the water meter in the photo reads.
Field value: 697.011 m³
